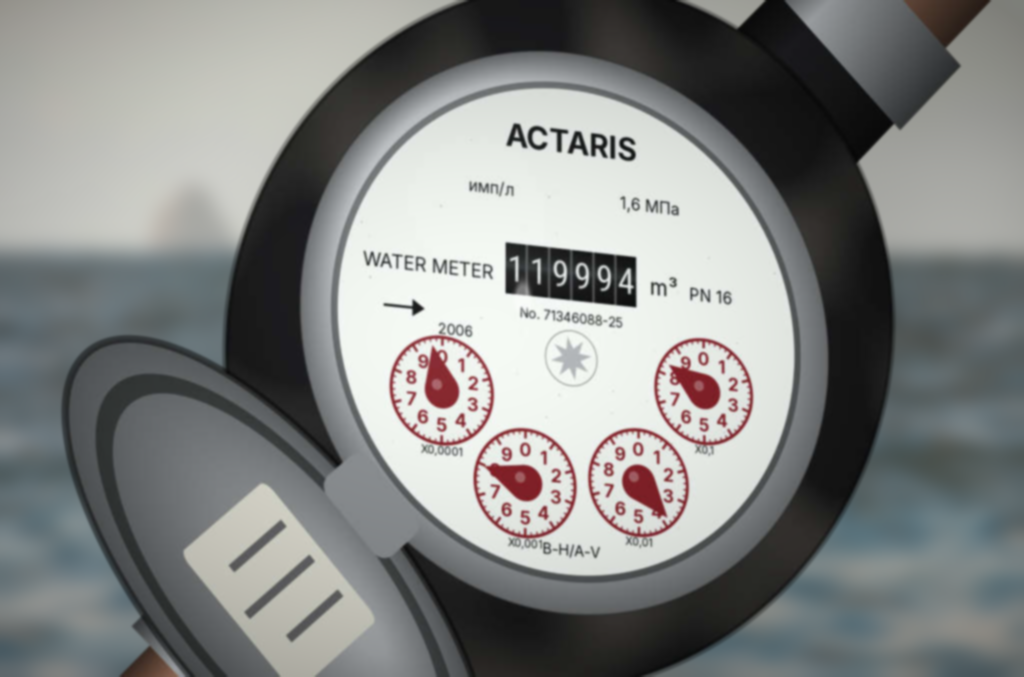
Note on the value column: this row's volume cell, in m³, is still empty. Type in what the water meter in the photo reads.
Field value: 119994.8379 m³
